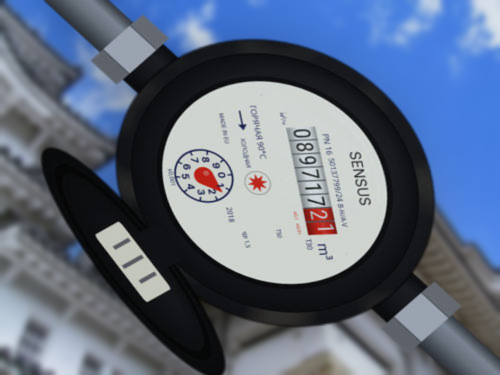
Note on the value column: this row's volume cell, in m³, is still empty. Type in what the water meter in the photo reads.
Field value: 89717.211 m³
